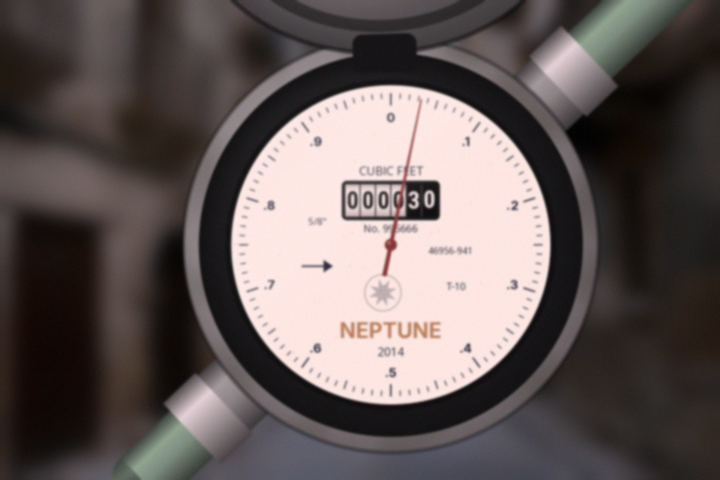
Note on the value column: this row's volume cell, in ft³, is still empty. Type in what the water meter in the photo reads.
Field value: 30.03 ft³
